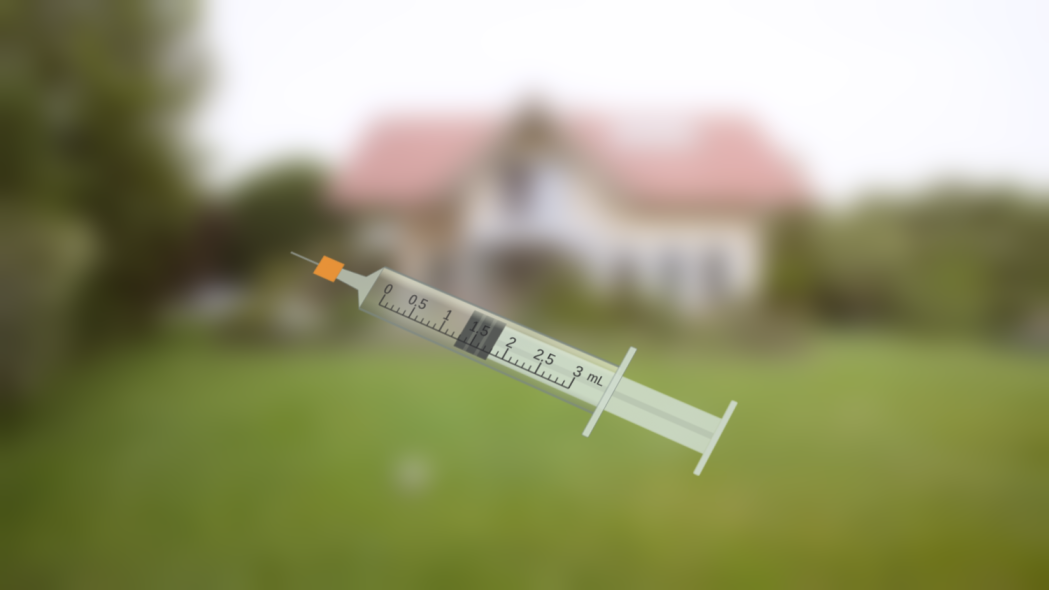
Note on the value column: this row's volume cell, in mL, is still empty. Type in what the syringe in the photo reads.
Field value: 1.3 mL
